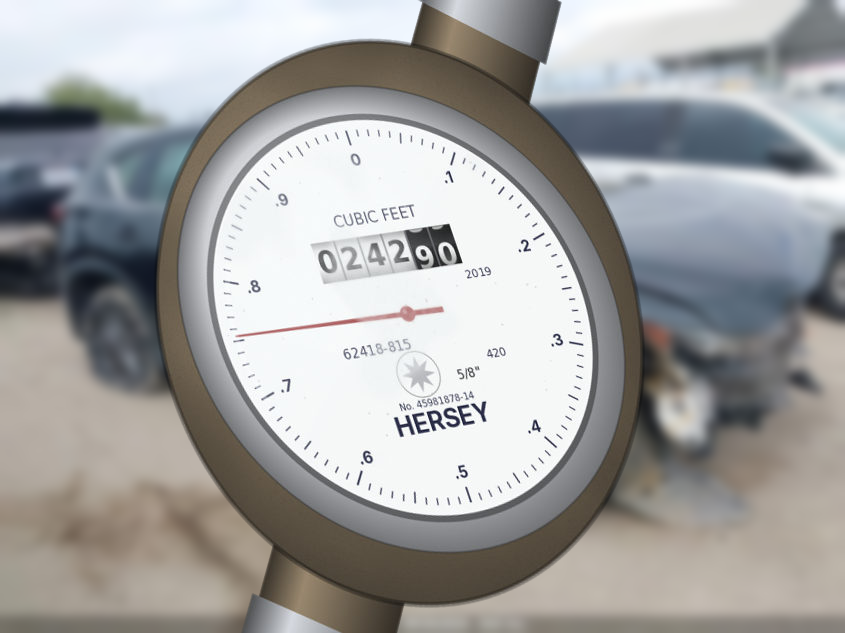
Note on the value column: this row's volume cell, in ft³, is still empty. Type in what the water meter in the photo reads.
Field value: 24289.75 ft³
